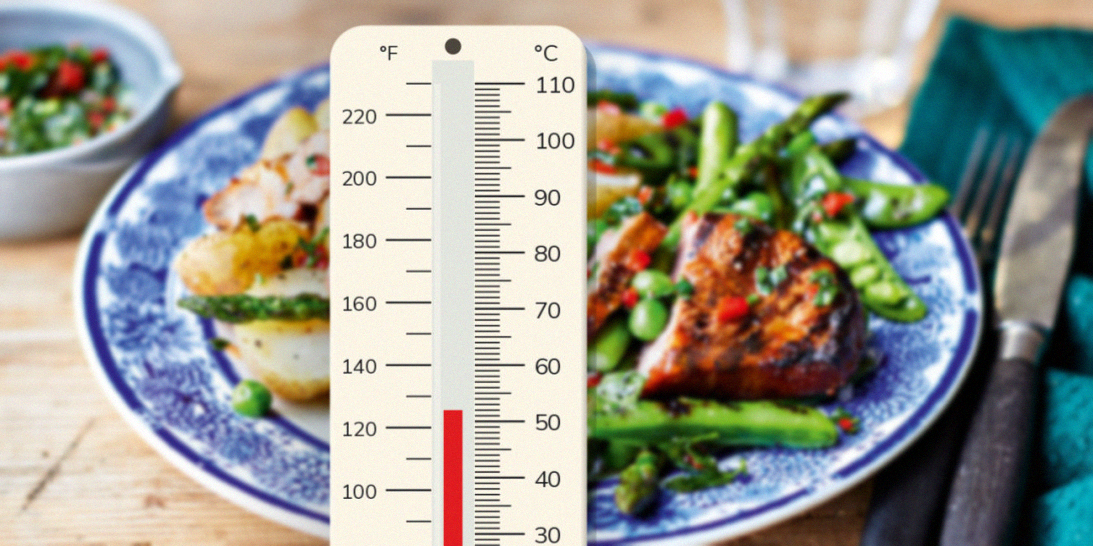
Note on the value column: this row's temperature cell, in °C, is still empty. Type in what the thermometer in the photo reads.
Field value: 52 °C
